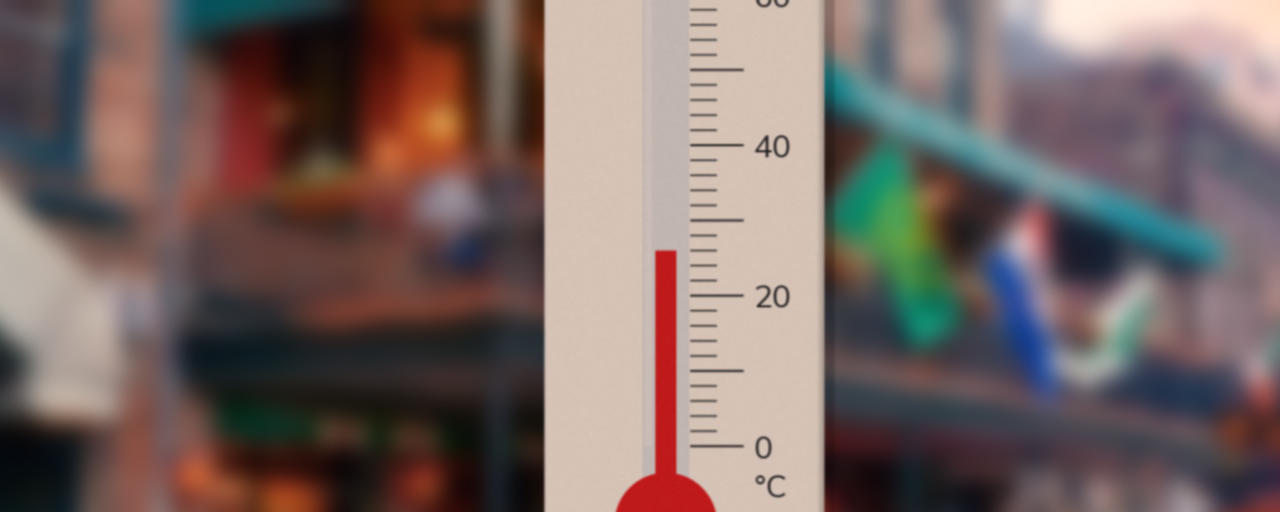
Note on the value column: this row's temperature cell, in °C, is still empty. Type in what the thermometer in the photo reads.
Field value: 26 °C
